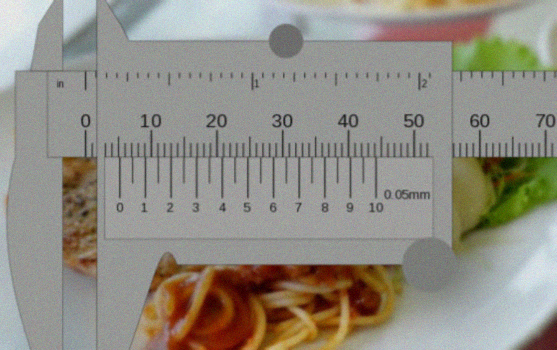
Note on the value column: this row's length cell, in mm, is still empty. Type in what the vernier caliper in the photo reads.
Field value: 5.2 mm
